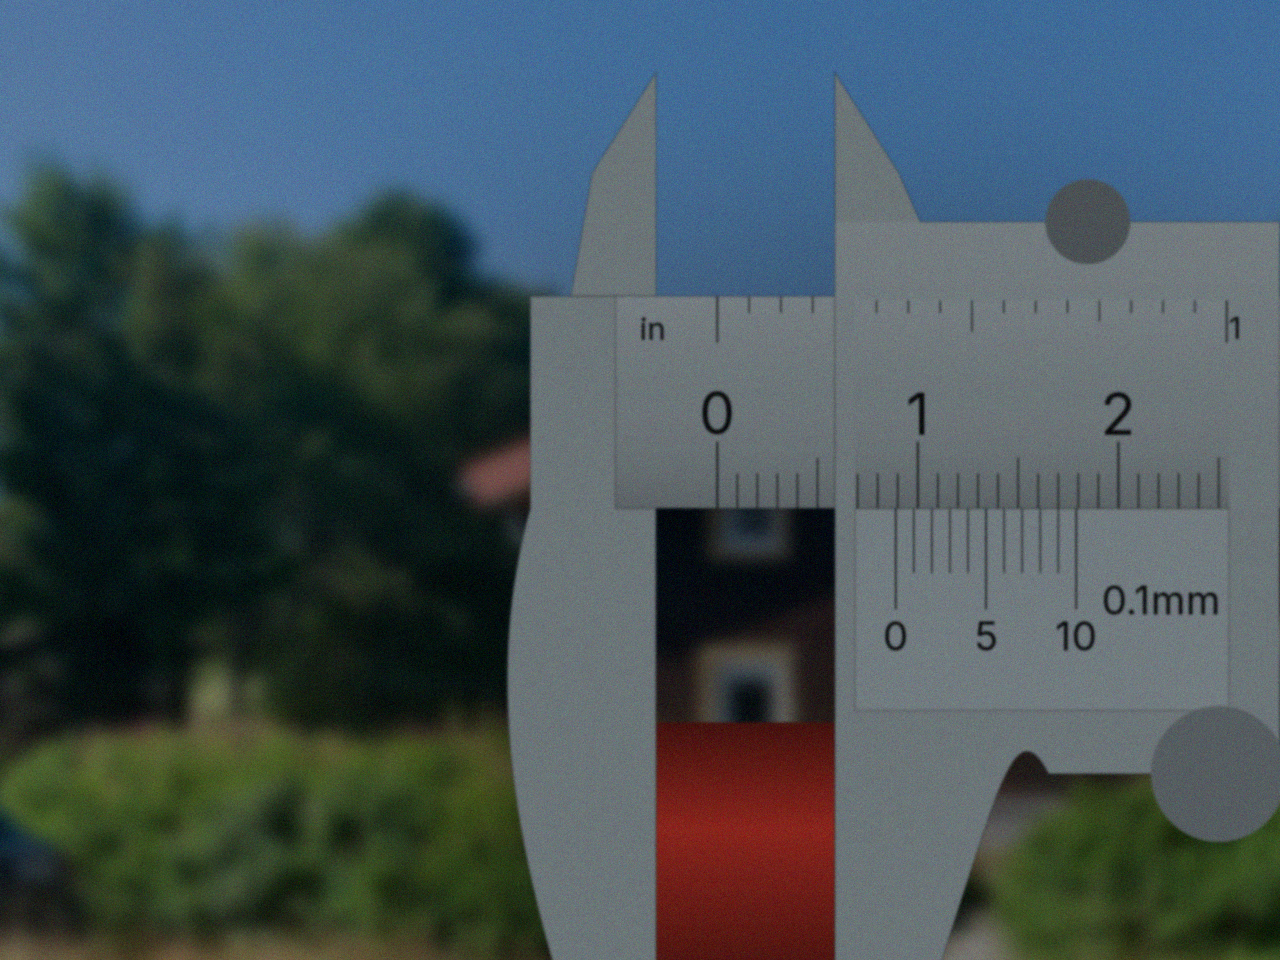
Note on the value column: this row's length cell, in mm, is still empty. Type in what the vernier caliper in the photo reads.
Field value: 8.9 mm
